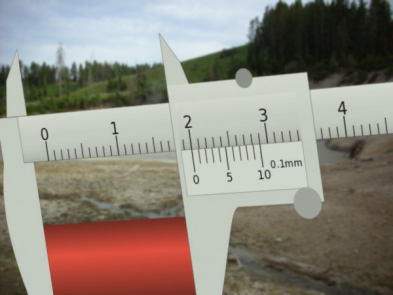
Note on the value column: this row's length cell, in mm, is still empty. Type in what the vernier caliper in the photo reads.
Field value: 20.0 mm
